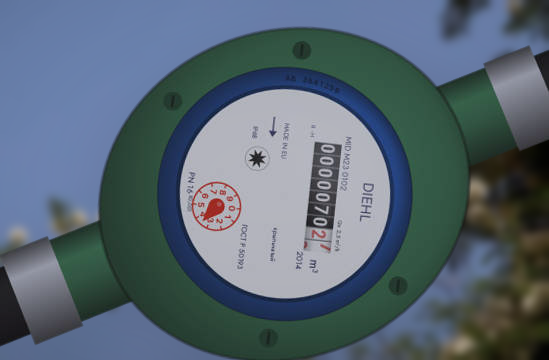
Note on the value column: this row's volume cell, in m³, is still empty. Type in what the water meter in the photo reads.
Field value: 70.273 m³
